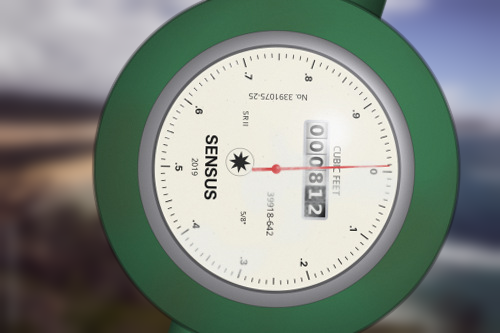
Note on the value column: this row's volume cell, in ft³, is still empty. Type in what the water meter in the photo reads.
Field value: 811.99 ft³
